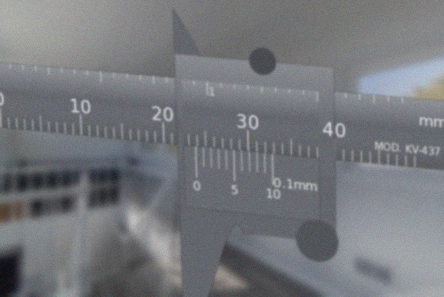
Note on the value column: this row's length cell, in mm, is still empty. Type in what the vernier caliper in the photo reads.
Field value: 23.8 mm
